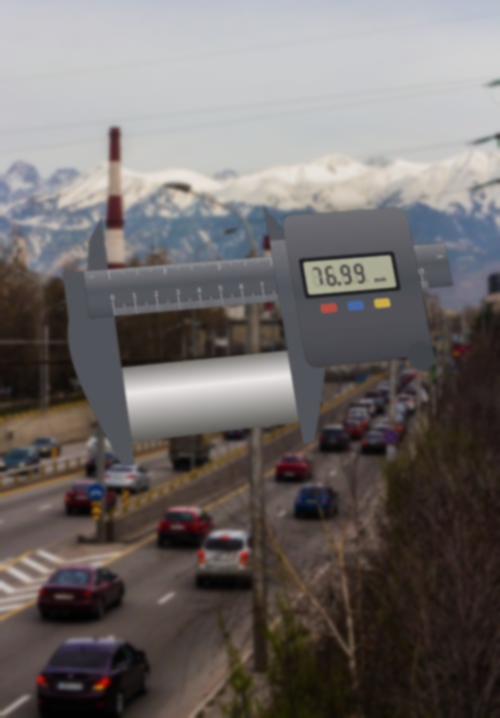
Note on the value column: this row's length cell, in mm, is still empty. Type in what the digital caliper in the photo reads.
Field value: 76.99 mm
